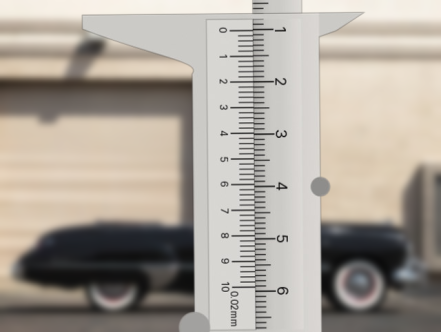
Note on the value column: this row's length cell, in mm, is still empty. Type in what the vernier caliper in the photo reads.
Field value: 10.2 mm
